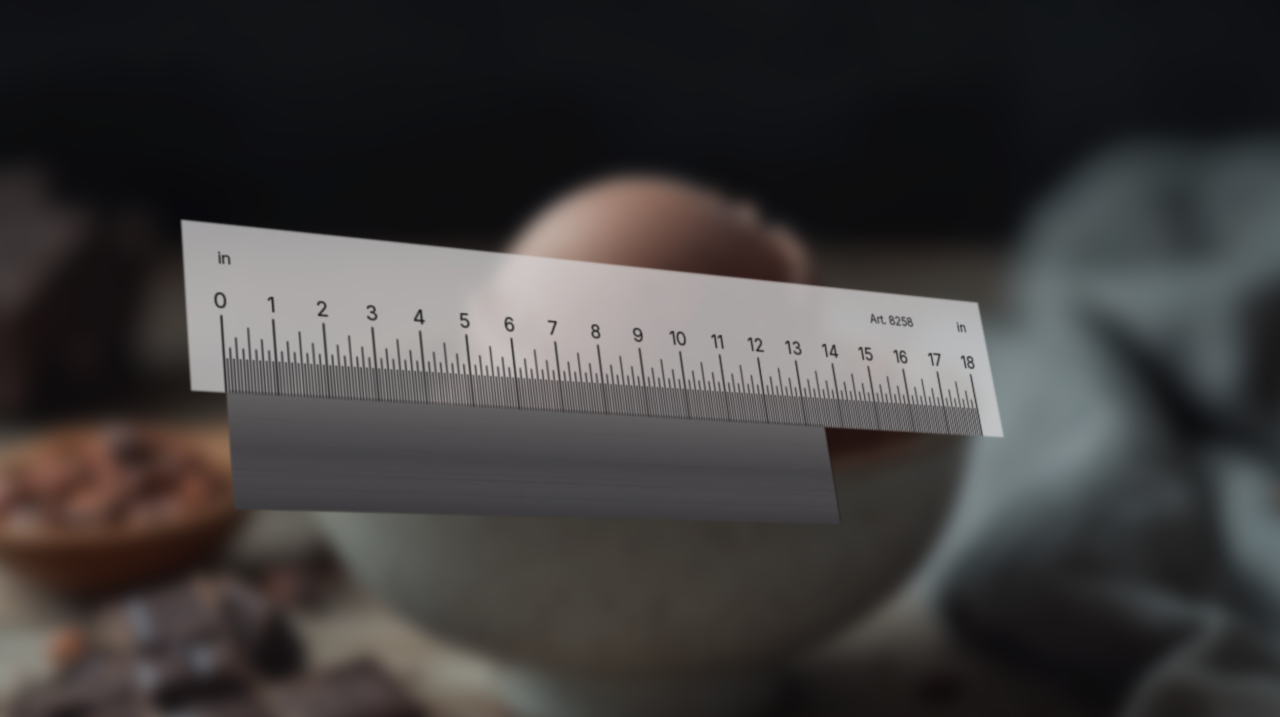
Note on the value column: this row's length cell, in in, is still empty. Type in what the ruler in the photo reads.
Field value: 13.5 in
